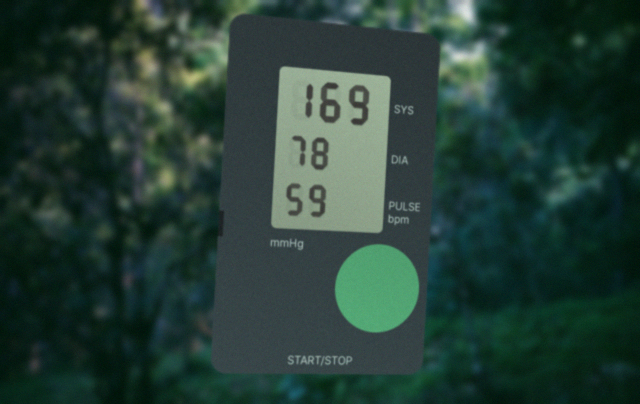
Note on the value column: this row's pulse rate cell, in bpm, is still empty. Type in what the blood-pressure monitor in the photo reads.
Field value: 59 bpm
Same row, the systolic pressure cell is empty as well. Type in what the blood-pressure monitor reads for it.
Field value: 169 mmHg
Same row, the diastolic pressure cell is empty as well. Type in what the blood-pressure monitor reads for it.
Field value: 78 mmHg
